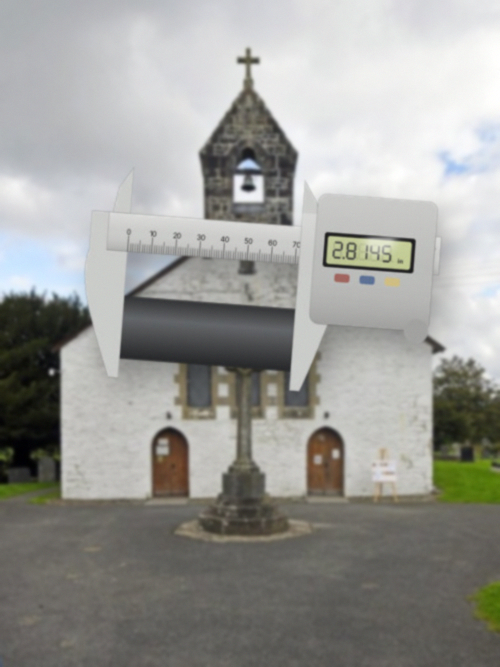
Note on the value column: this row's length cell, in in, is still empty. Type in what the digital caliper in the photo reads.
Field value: 2.8145 in
